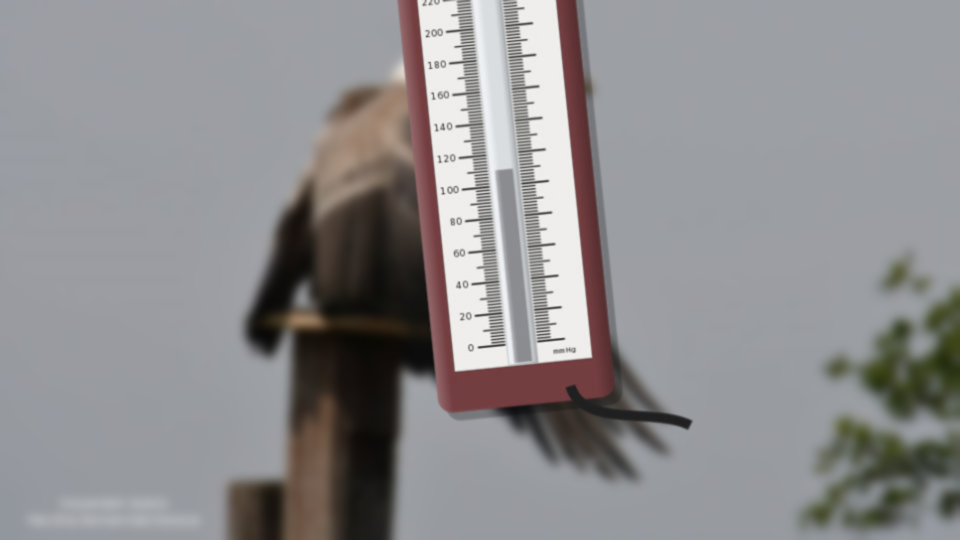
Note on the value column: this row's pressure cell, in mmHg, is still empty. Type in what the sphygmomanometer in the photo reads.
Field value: 110 mmHg
